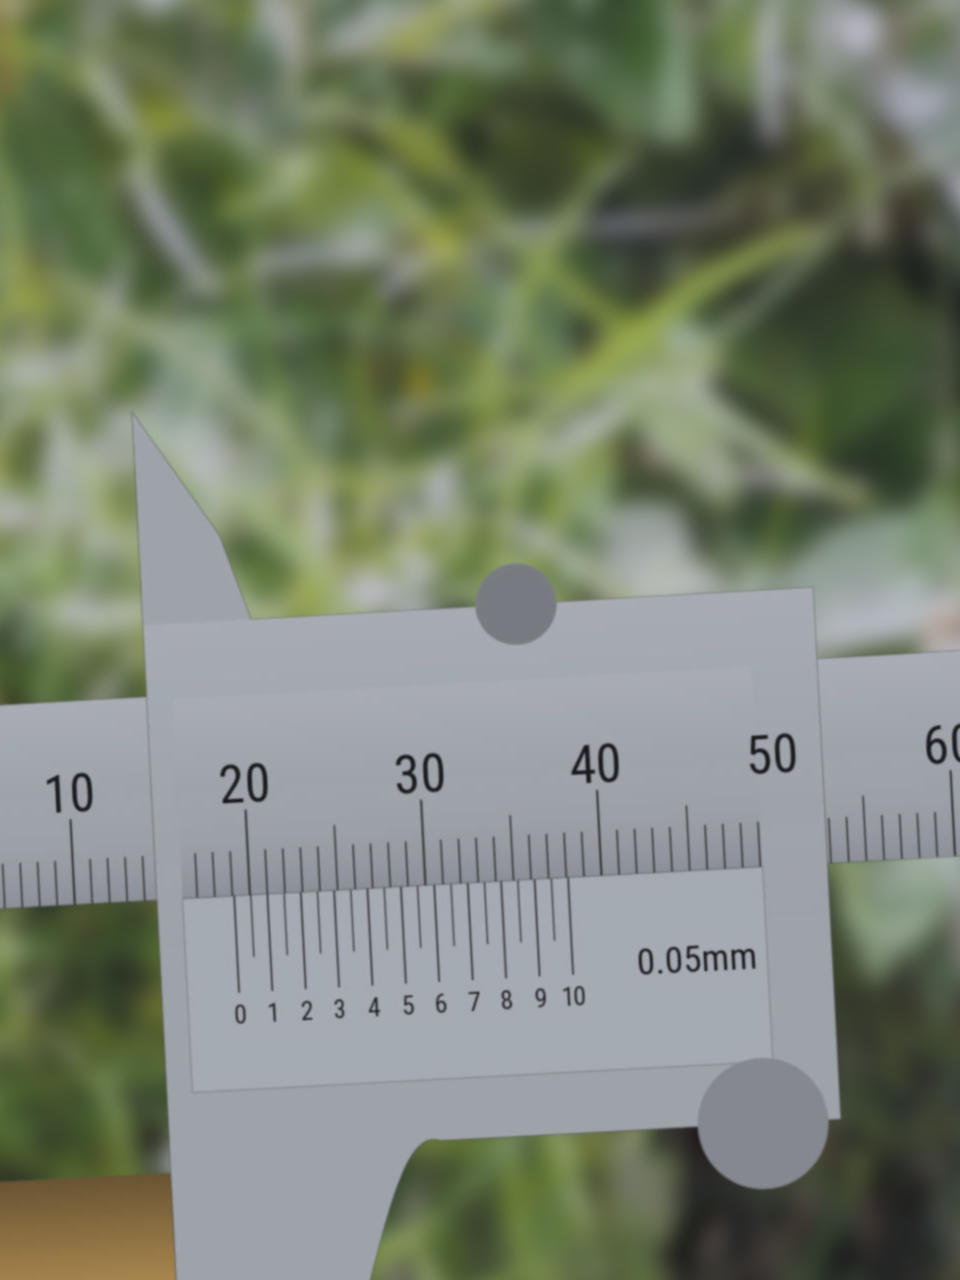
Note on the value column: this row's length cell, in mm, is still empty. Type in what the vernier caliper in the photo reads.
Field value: 19.1 mm
